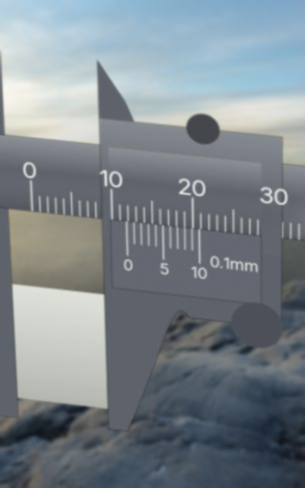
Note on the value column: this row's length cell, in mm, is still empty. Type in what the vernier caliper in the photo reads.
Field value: 11.8 mm
